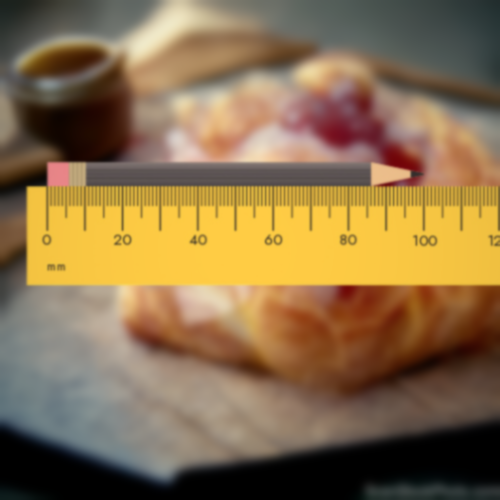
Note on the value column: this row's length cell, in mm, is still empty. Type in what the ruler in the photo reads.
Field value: 100 mm
